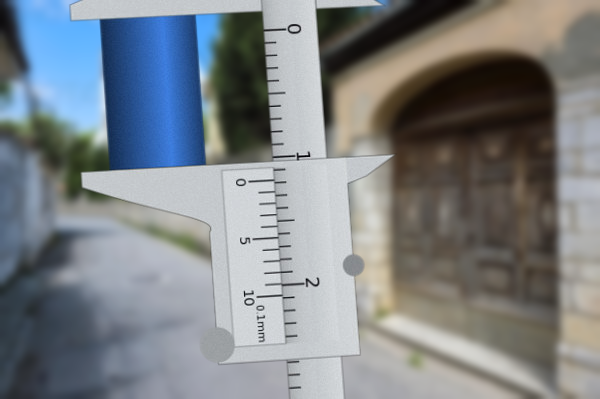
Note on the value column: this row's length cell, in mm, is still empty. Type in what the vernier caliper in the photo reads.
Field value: 11.8 mm
